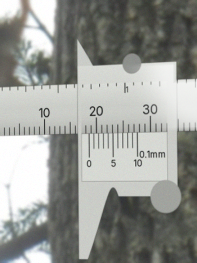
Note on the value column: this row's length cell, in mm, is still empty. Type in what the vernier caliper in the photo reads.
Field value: 18.6 mm
